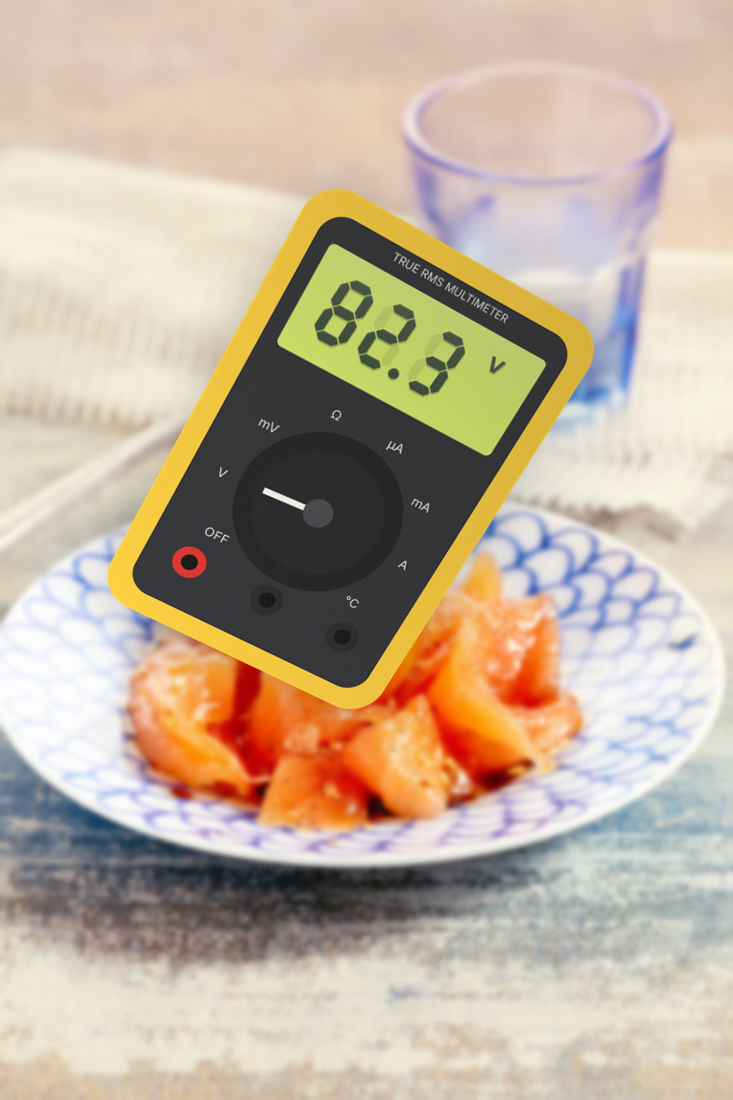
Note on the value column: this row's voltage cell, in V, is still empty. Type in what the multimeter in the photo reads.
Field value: 82.3 V
